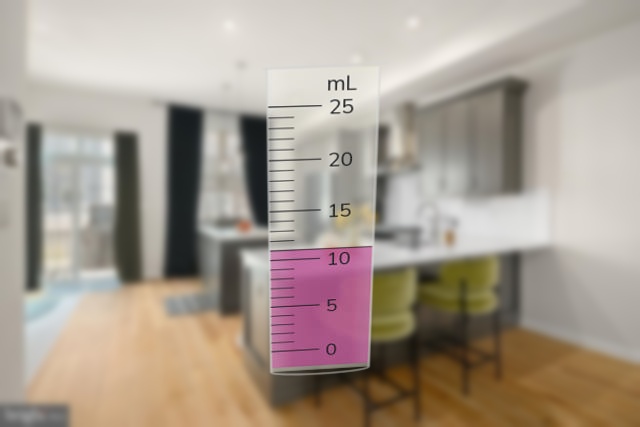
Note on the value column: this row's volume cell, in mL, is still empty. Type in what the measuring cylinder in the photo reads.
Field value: 11 mL
